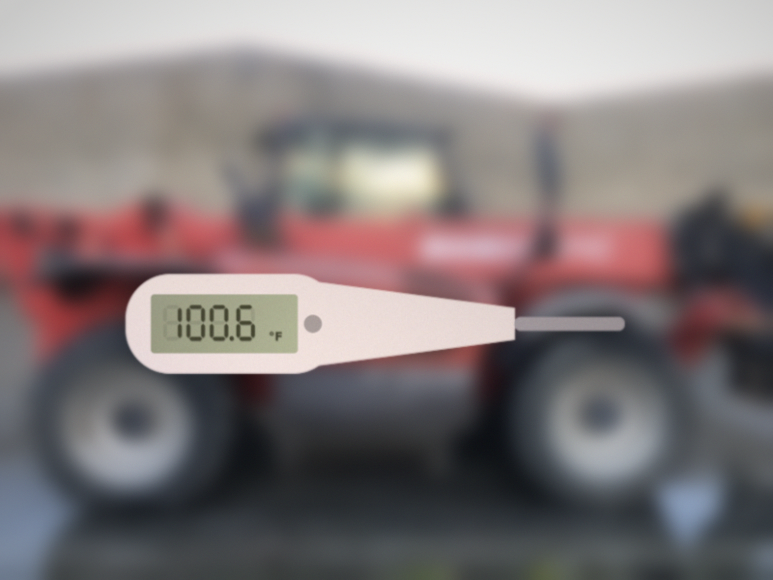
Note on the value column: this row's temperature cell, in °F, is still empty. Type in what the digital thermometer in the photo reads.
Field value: 100.6 °F
